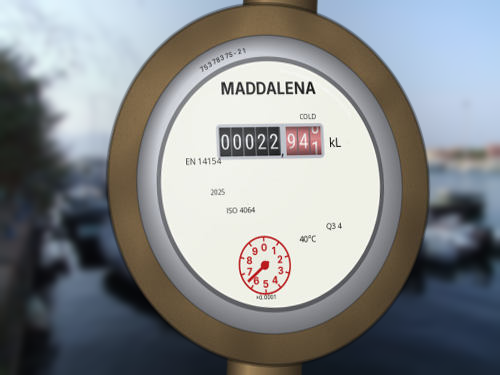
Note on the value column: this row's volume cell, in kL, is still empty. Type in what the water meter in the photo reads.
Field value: 22.9406 kL
